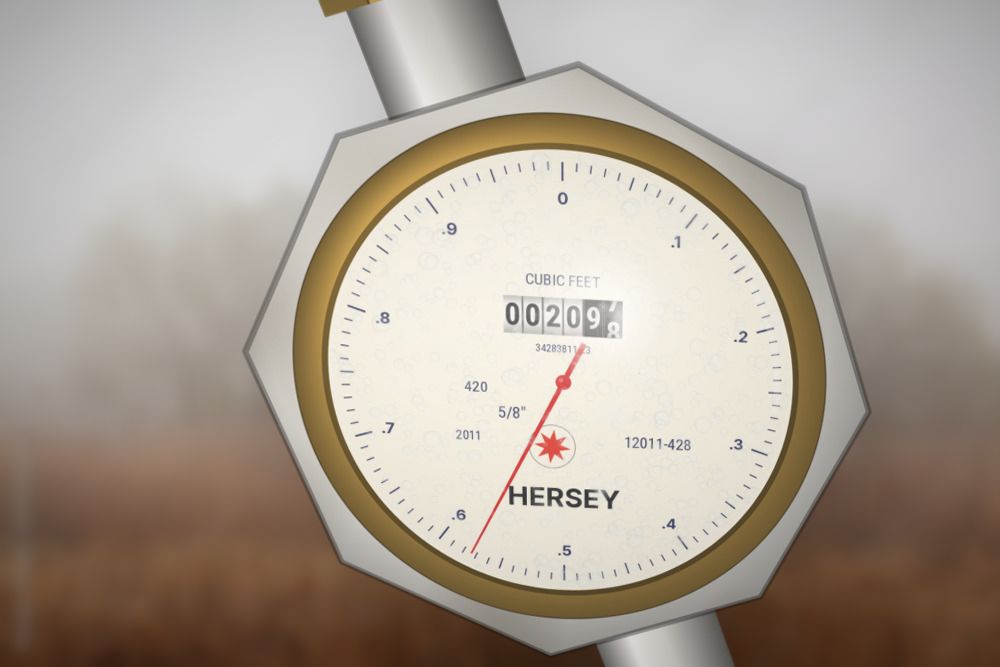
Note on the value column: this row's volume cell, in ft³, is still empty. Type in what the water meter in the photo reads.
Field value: 2097.57 ft³
